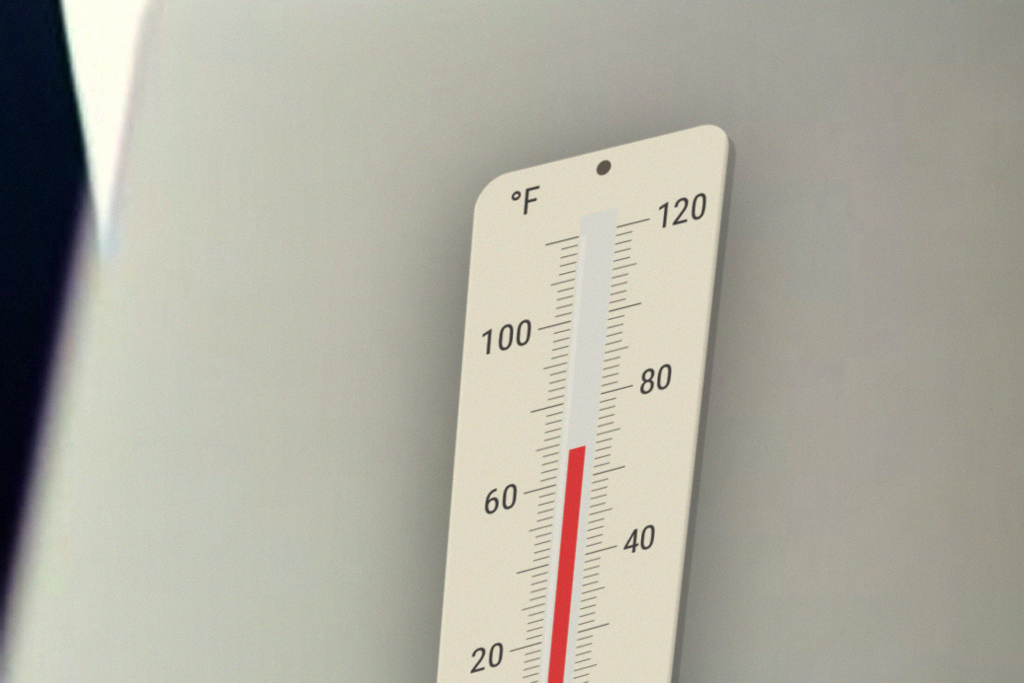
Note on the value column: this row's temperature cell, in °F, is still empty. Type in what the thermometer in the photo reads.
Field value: 68 °F
